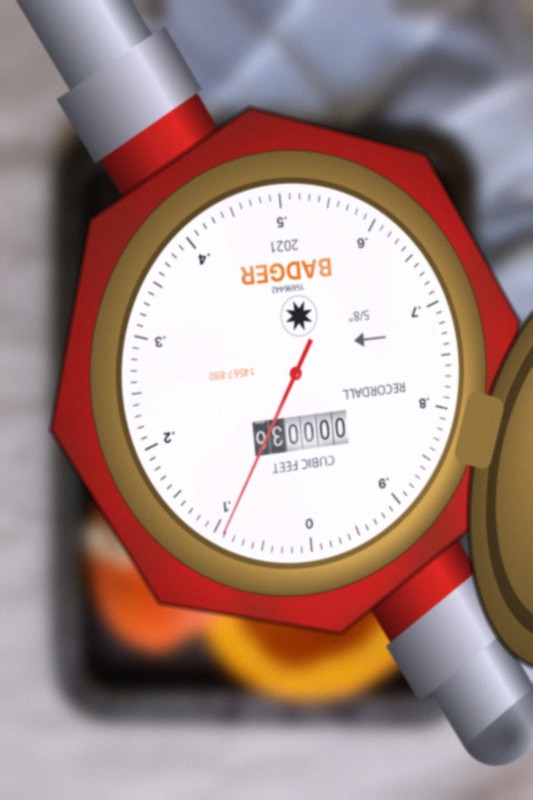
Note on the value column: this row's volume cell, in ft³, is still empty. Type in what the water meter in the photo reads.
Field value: 36.09 ft³
